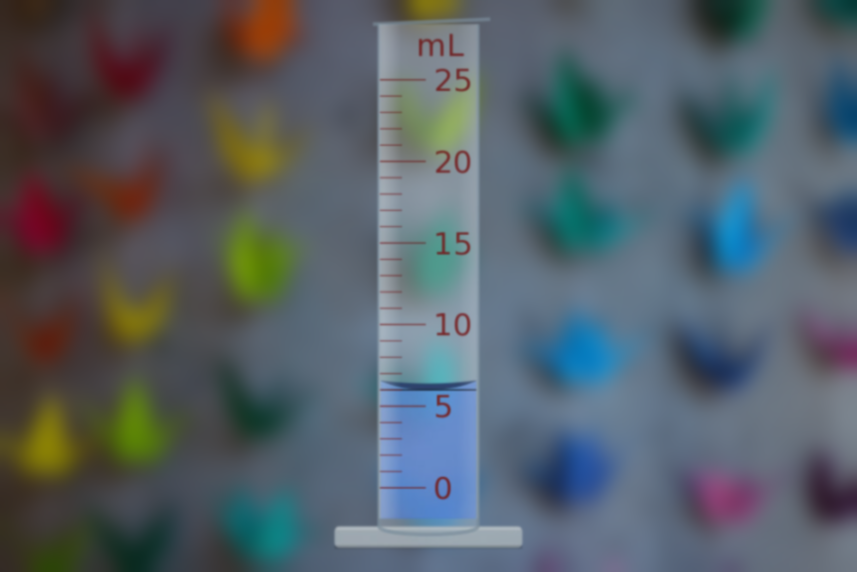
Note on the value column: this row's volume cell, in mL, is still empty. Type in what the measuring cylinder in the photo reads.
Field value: 6 mL
